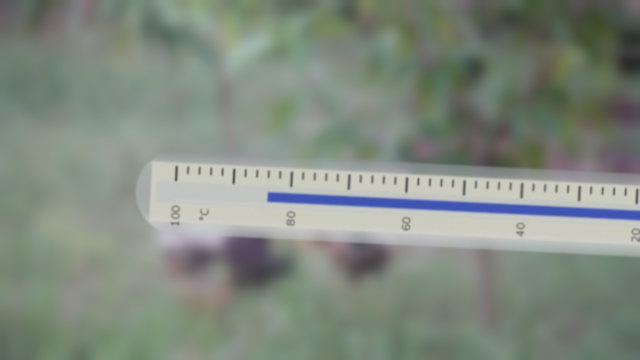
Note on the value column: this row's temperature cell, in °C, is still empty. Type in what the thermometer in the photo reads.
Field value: 84 °C
